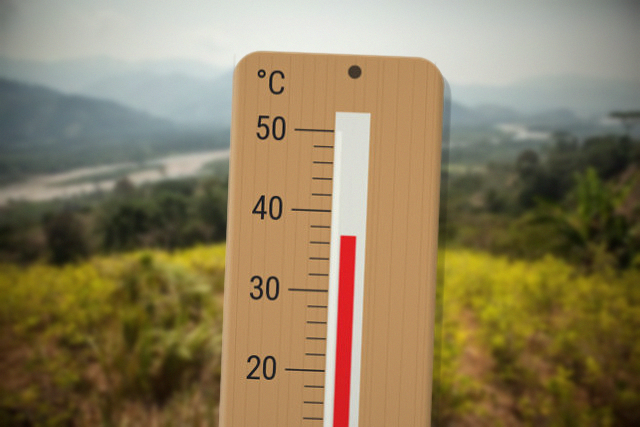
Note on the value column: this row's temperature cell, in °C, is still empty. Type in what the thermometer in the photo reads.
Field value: 37 °C
